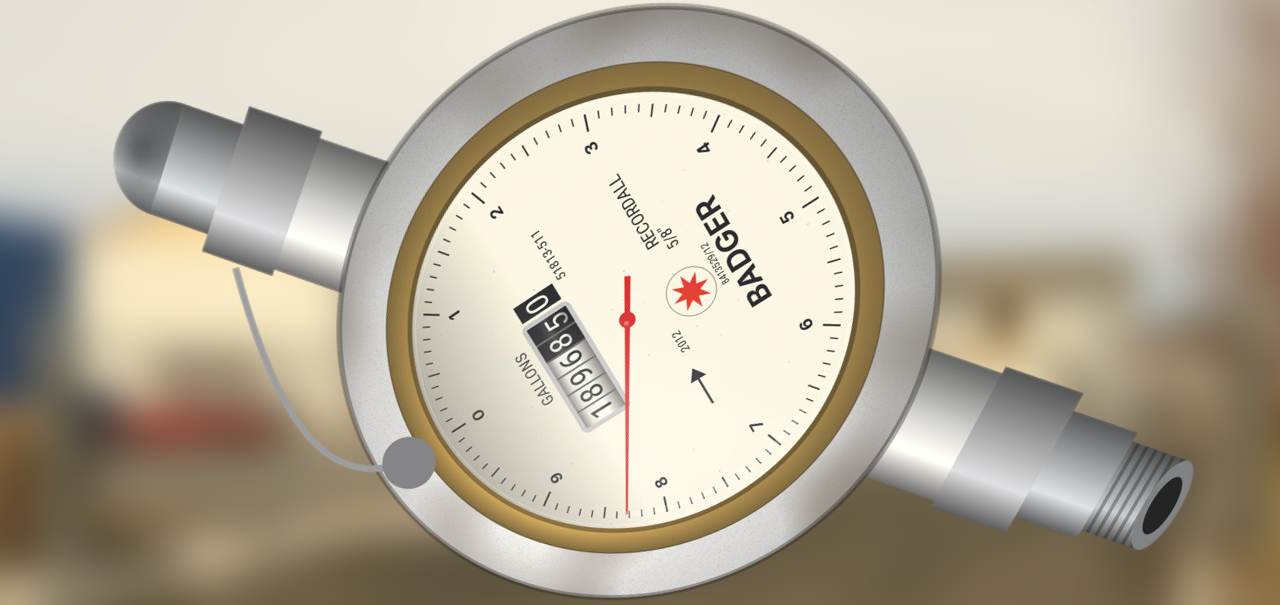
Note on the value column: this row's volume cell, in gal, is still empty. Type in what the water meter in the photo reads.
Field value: 1896848.3 gal
